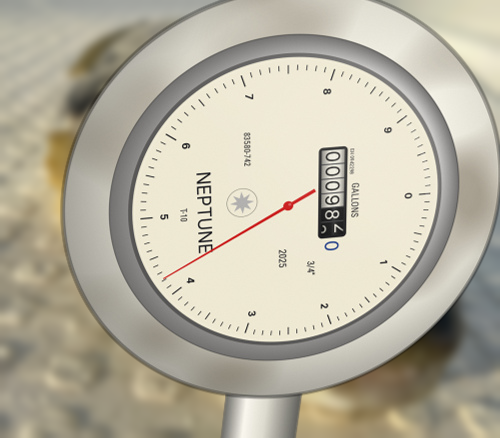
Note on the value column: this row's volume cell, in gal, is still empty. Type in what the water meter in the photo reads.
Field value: 9824.2 gal
